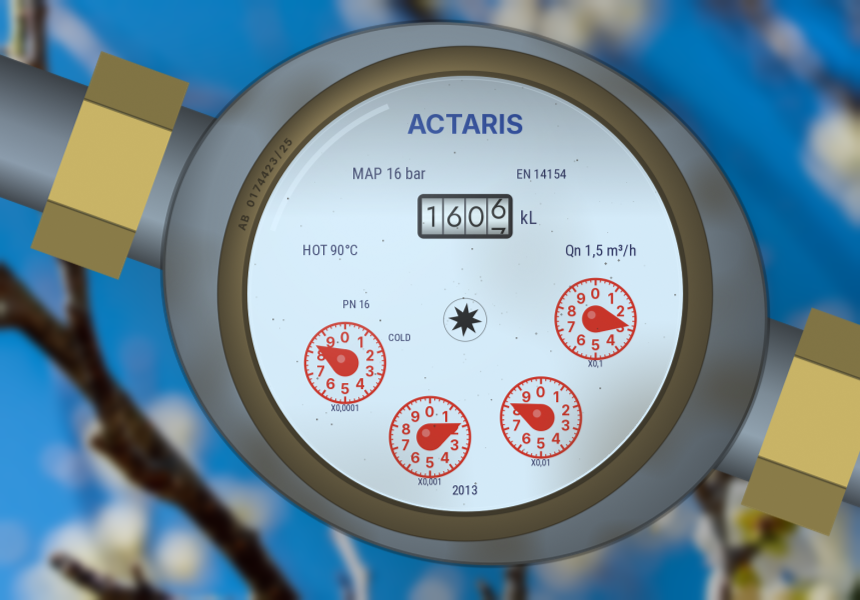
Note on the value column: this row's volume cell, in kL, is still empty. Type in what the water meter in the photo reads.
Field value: 1606.2818 kL
